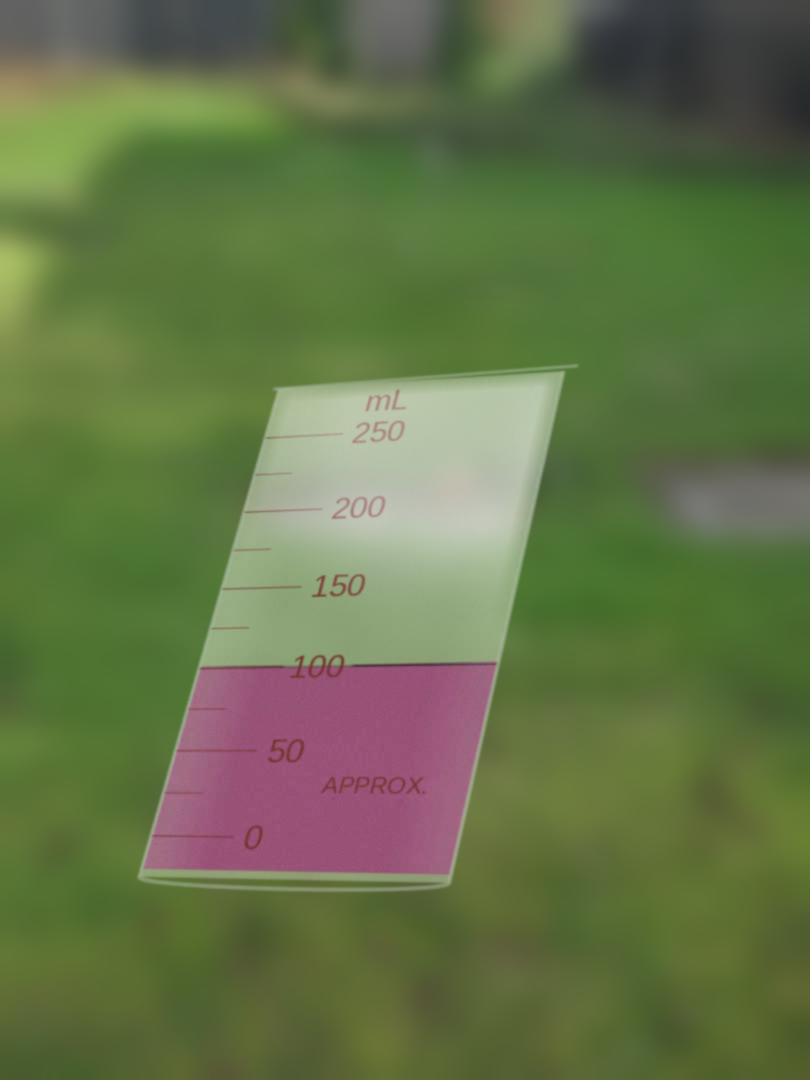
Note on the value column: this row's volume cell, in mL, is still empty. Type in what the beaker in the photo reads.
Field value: 100 mL
